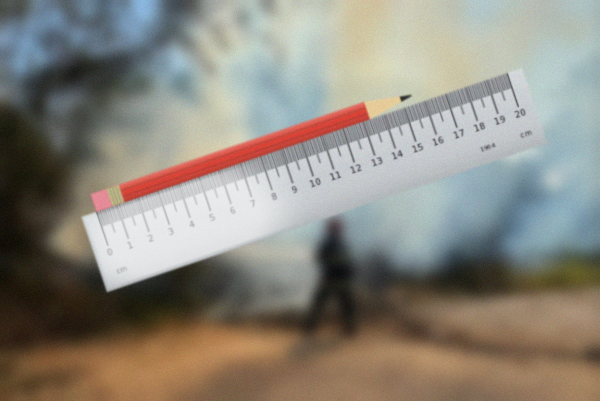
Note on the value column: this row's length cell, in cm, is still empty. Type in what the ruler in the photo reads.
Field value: 15.5 cm
